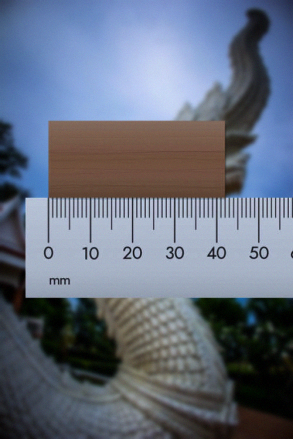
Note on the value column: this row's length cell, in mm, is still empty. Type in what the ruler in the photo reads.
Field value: 42 mm
